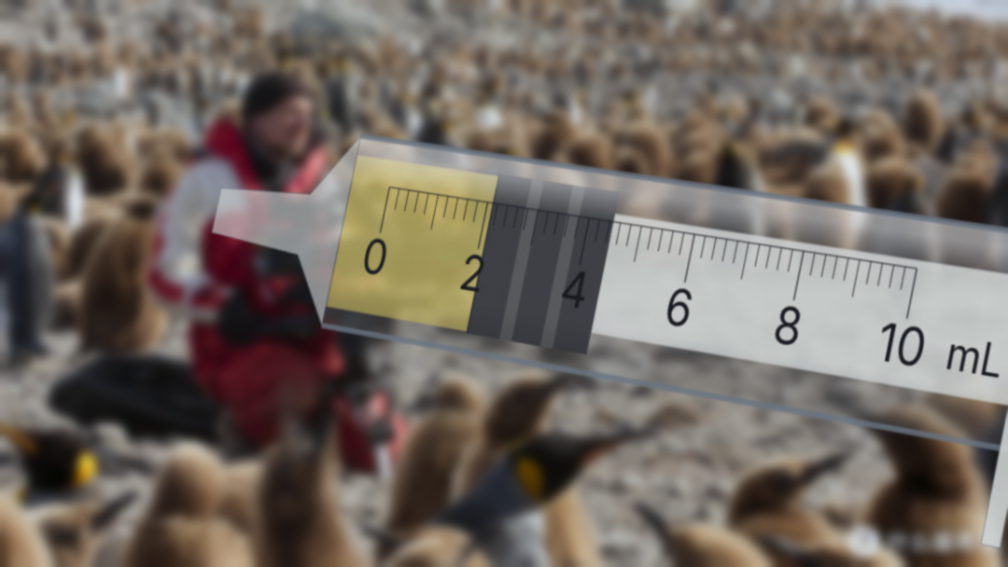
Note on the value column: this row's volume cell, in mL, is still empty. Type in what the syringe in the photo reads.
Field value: 2.1 mL
